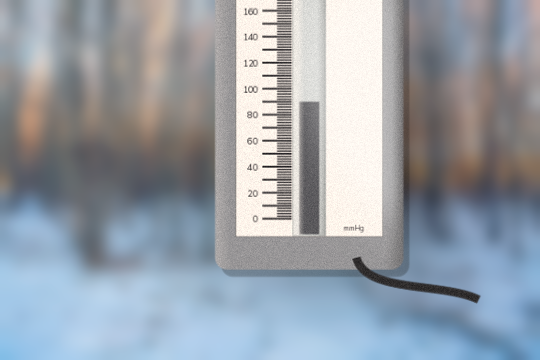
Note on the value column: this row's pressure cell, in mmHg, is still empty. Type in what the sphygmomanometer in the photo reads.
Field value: 90 mmHg
